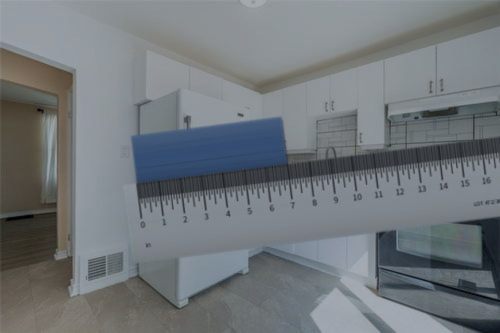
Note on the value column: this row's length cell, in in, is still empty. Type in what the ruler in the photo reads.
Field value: 7 in
